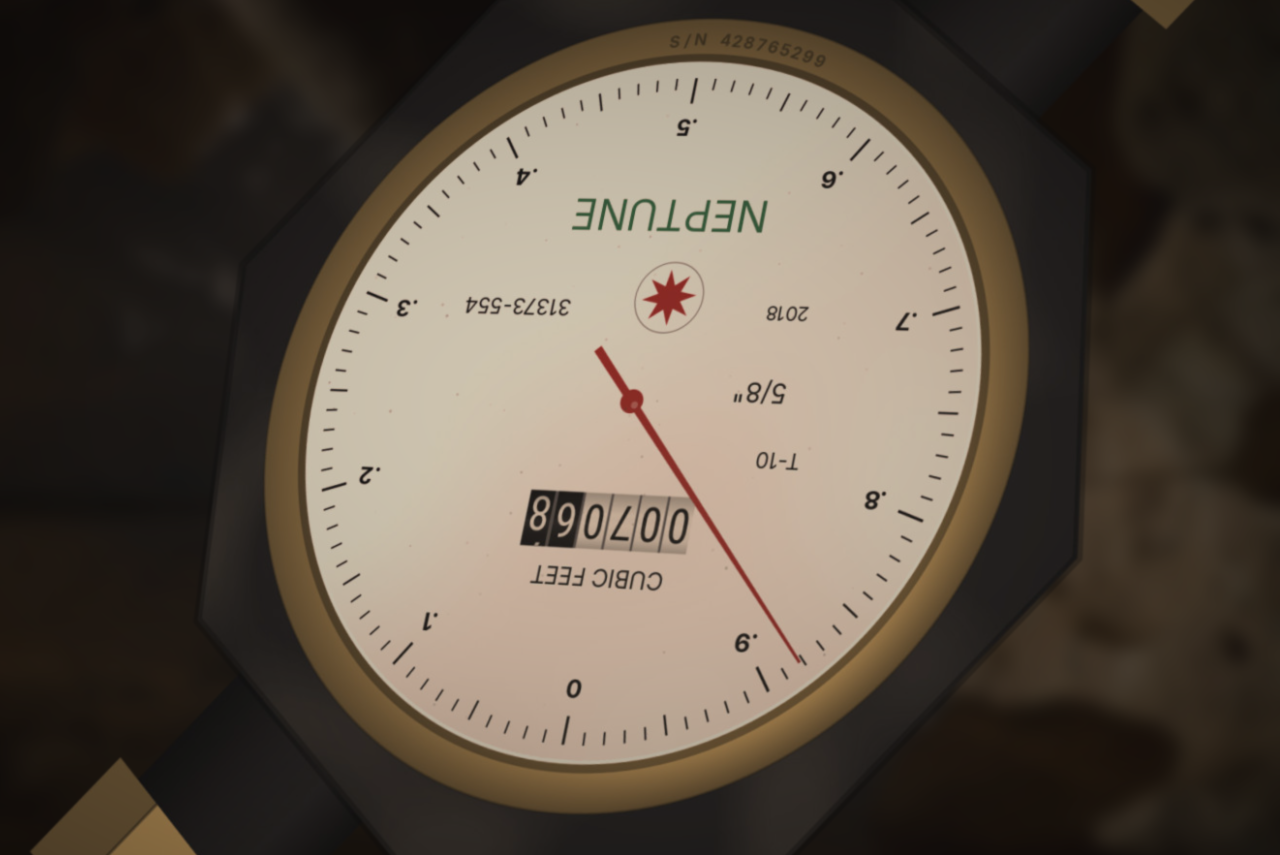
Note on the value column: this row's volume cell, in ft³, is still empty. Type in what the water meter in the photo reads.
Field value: 7067.88 ft³
